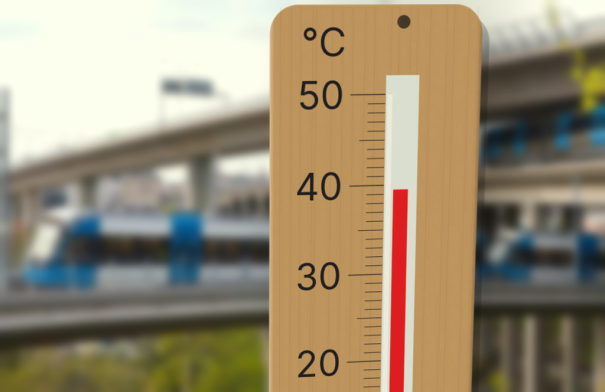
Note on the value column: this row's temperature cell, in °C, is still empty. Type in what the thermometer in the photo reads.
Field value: 39.5 °C
